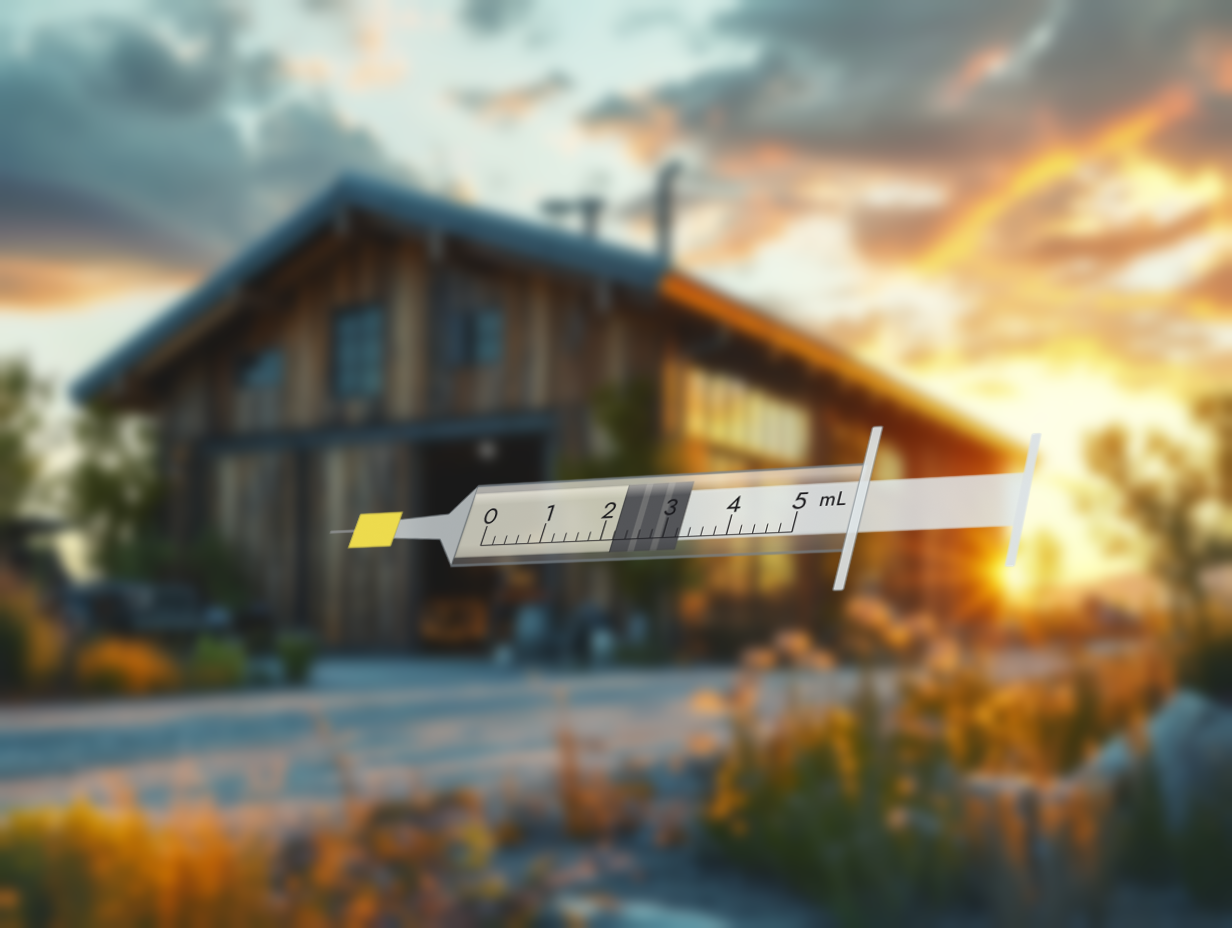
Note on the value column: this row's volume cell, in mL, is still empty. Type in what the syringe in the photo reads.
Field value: 2.2 mL
